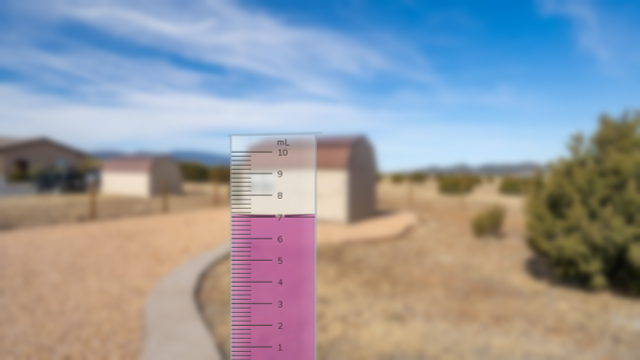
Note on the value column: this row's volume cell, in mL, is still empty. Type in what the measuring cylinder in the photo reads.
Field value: 7 mL
